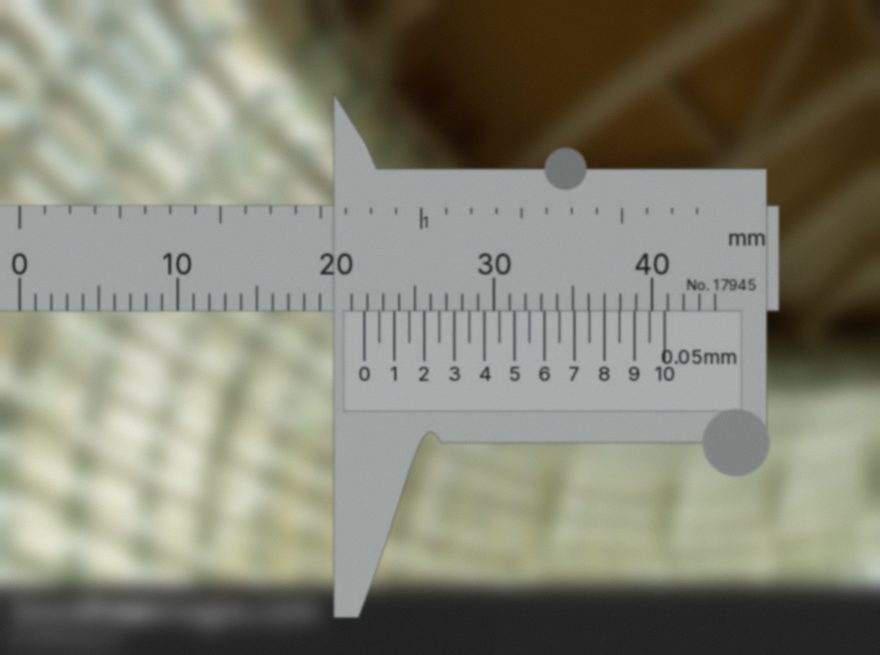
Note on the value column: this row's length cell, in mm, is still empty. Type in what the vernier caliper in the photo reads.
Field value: 21.8 mm
